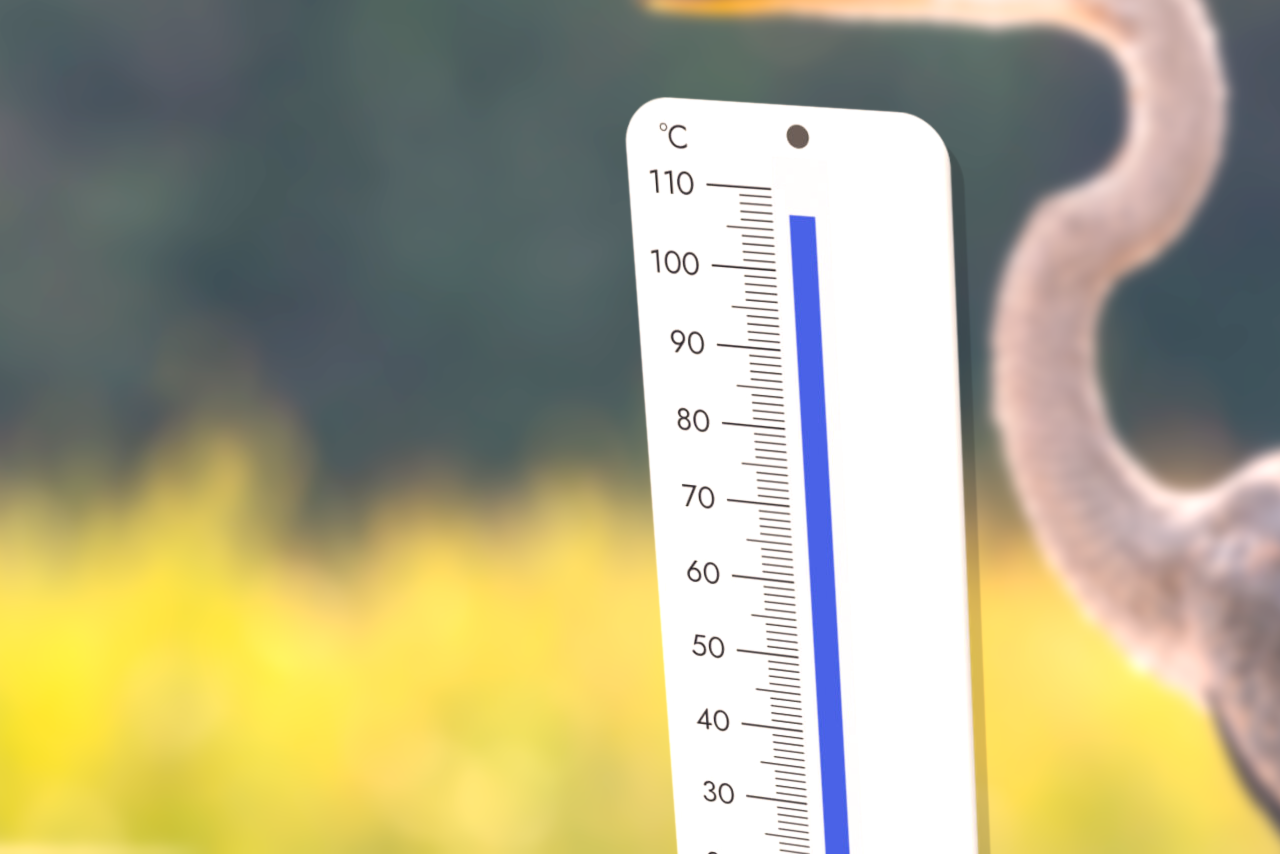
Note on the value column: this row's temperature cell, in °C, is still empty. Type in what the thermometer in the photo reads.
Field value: 107 °C
